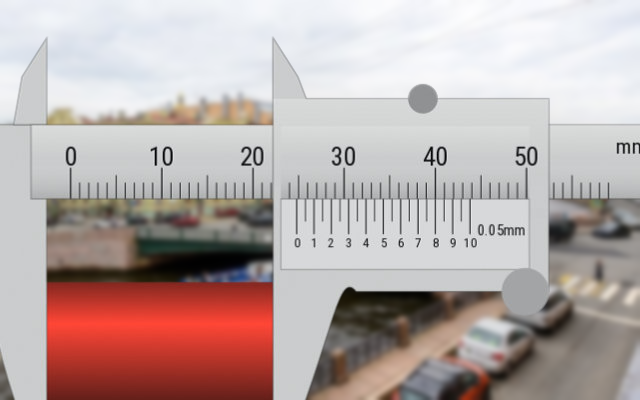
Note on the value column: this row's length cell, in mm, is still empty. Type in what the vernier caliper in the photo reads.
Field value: 24.8 mm
